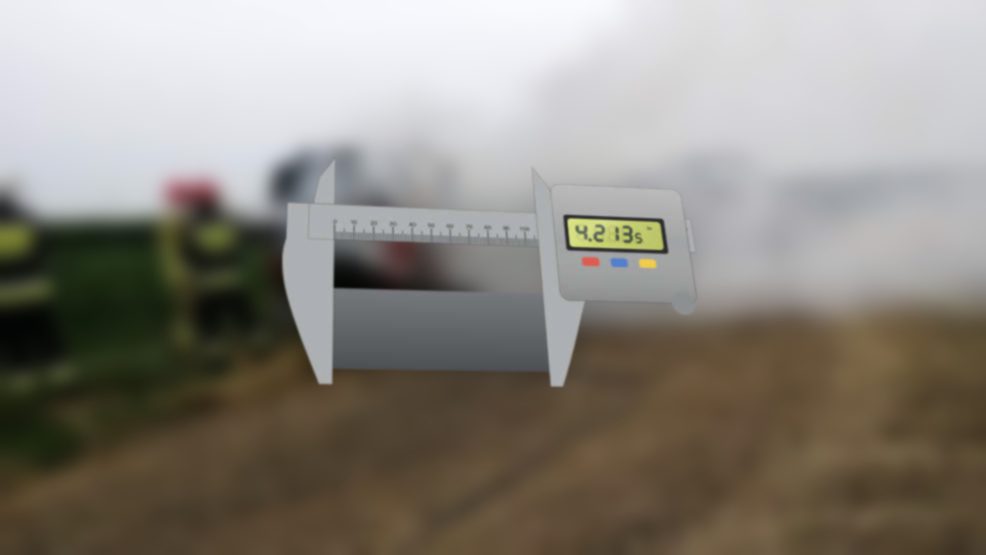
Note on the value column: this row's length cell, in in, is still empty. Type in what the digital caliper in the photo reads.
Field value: 4.2135 in
